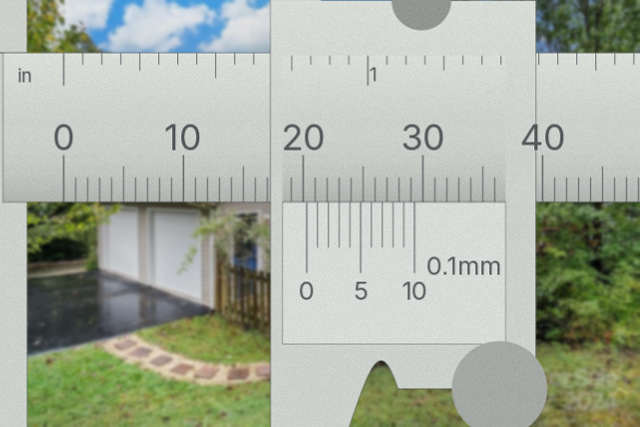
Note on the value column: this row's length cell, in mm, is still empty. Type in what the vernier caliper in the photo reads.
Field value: 20.3 mm
